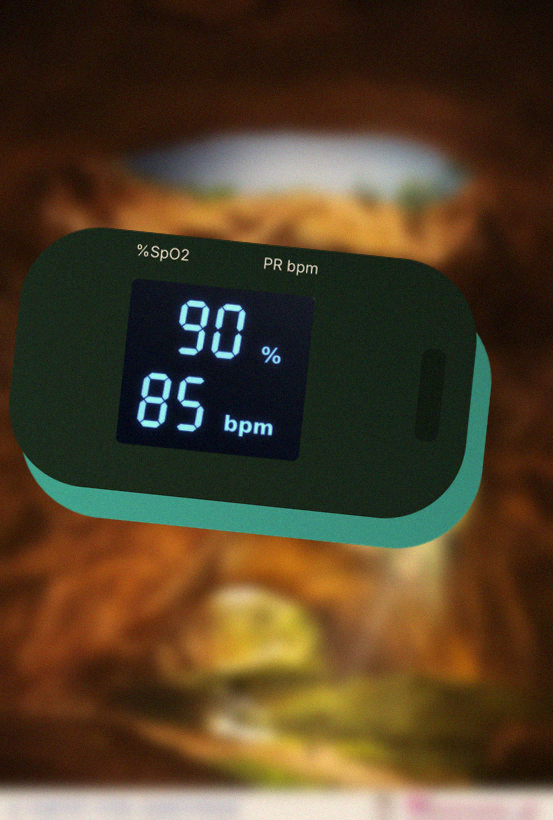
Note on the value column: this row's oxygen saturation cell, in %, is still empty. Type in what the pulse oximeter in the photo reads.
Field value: 90 %
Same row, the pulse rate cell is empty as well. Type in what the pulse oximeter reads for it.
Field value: 85 bpm
